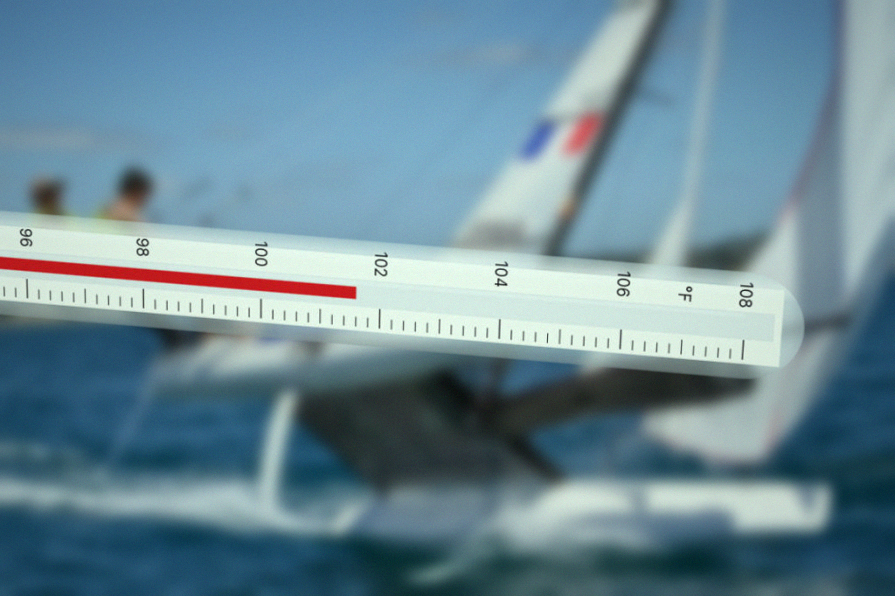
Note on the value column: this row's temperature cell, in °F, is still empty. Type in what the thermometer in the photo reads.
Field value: 101.6 °F
